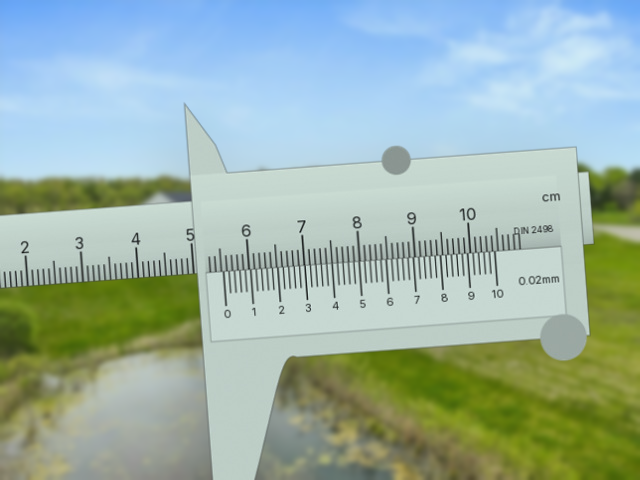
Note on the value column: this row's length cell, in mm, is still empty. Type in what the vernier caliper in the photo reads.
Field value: 55.4 mm
